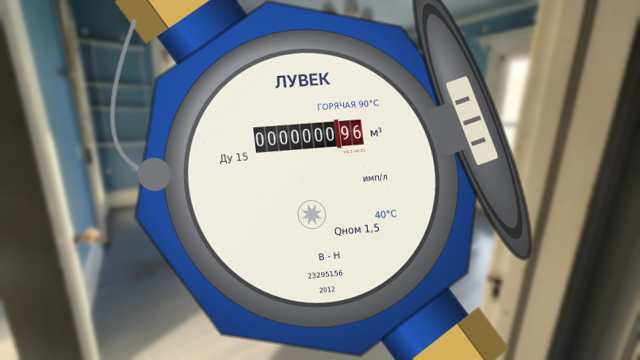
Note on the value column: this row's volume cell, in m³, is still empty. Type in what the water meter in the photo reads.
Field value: 0.96 m³
